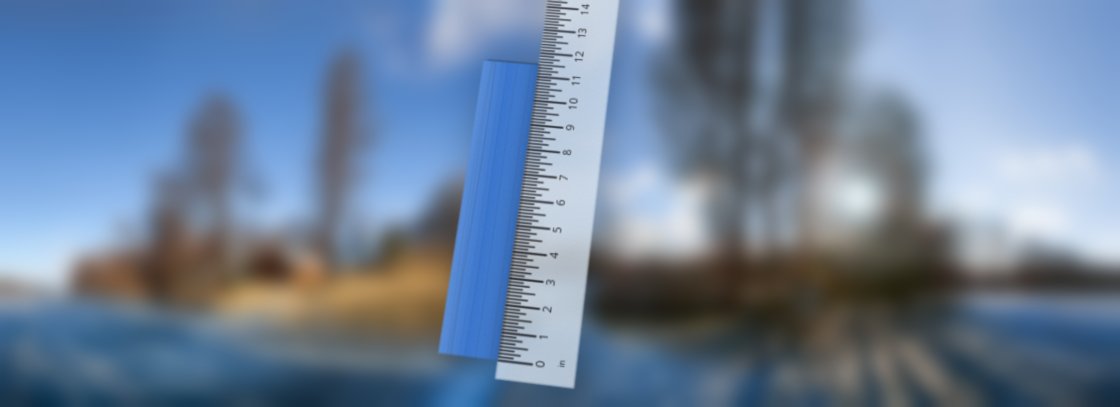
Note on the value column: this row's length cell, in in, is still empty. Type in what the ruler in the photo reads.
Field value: 11.5 in
